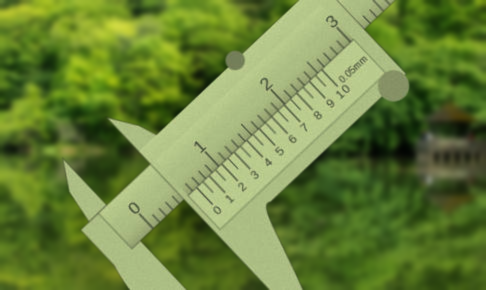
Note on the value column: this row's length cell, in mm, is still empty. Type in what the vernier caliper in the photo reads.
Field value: 6.6 mm
